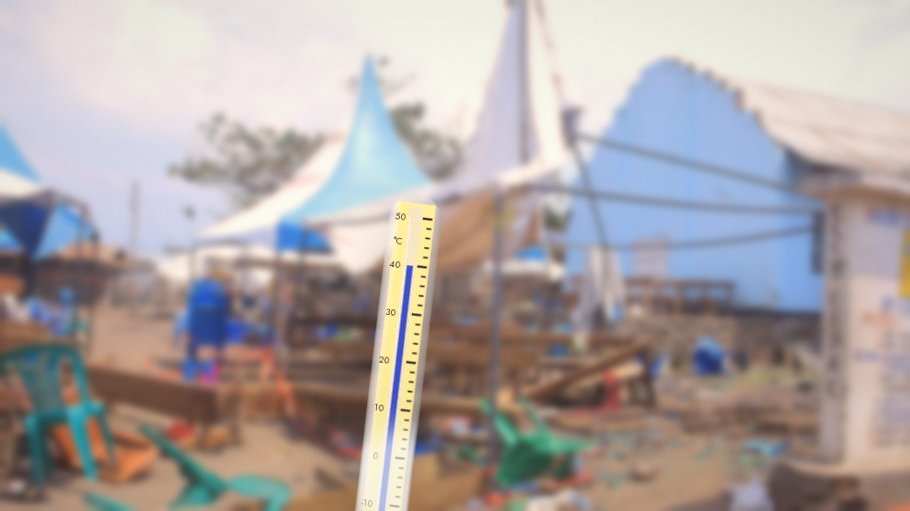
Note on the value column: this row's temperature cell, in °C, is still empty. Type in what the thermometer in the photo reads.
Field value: 40 °C
